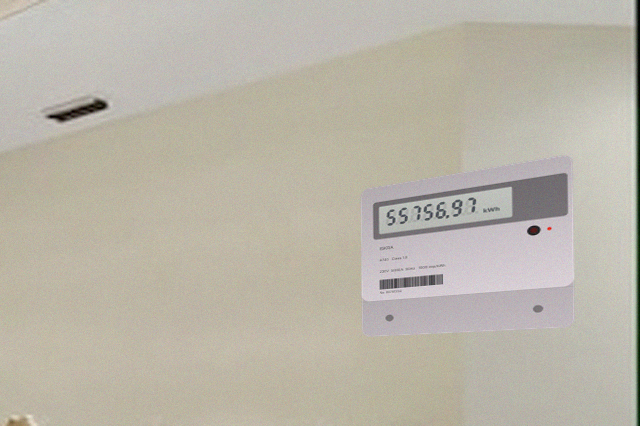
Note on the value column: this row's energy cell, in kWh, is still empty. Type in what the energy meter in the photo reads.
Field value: 55756.97 kWh
